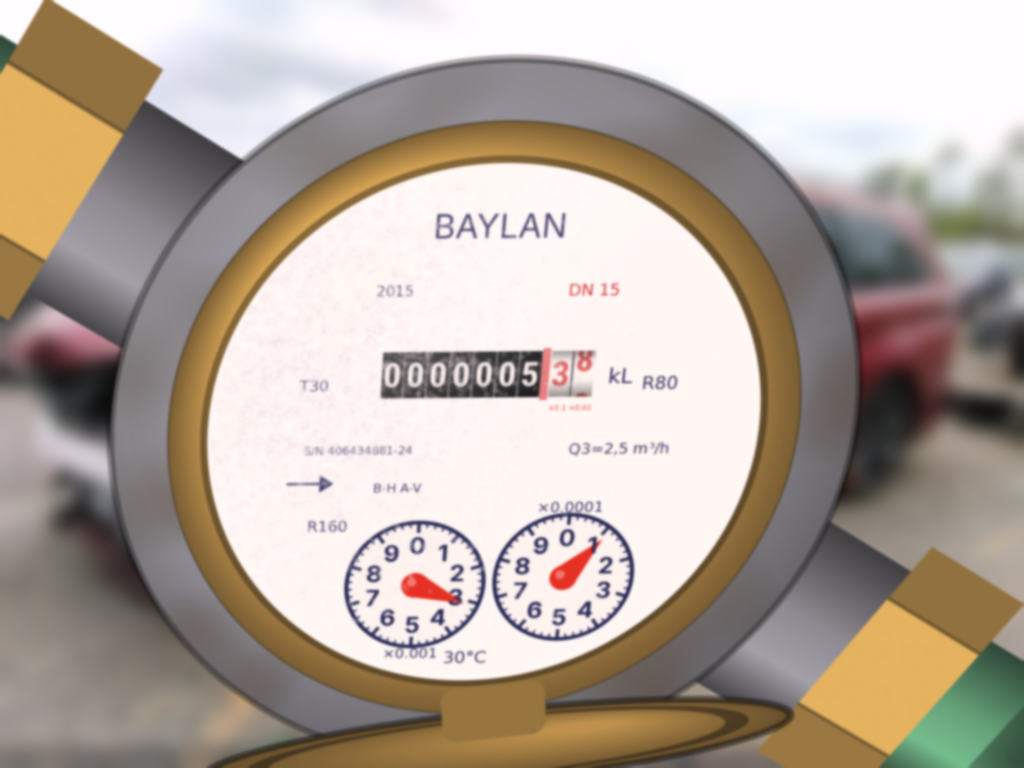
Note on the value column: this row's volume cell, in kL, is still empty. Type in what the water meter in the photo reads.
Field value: 5.3831 kL
